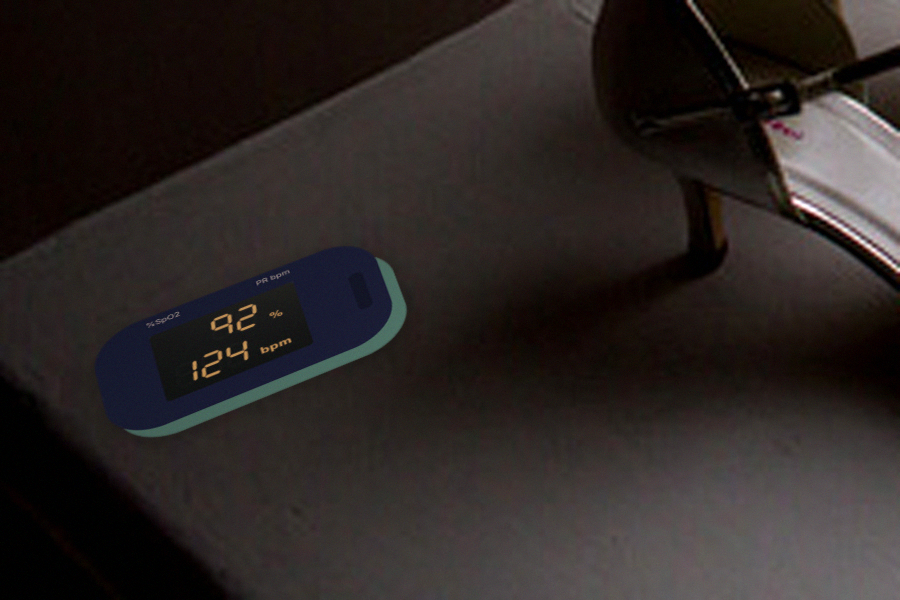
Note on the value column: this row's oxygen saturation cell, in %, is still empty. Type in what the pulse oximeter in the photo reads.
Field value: 92 %
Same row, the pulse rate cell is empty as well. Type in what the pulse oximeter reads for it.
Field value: 124 bpm
